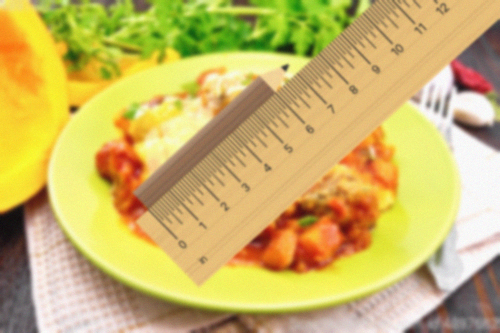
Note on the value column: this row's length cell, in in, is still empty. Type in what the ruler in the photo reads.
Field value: 7 in
